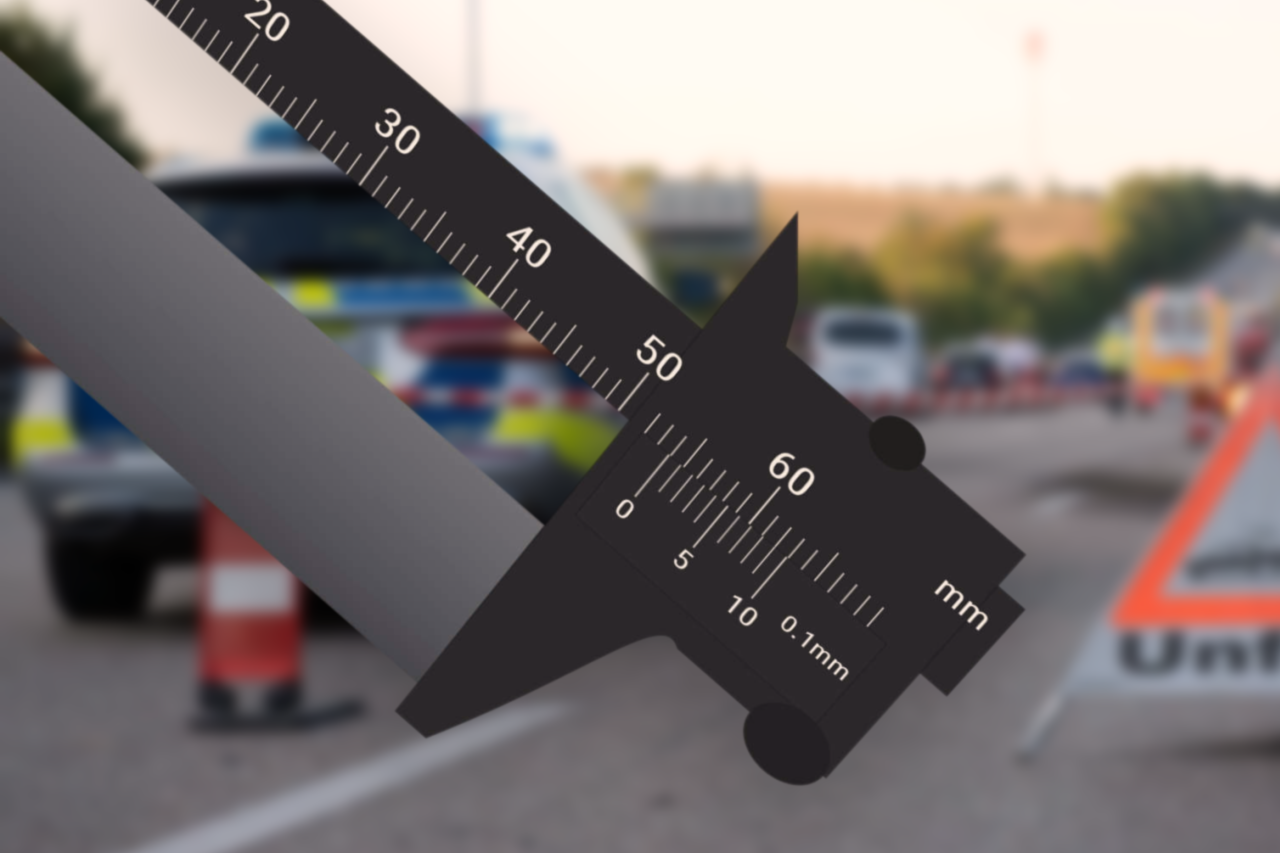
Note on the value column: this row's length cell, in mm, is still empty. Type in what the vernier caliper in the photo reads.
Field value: 53.9 mm
